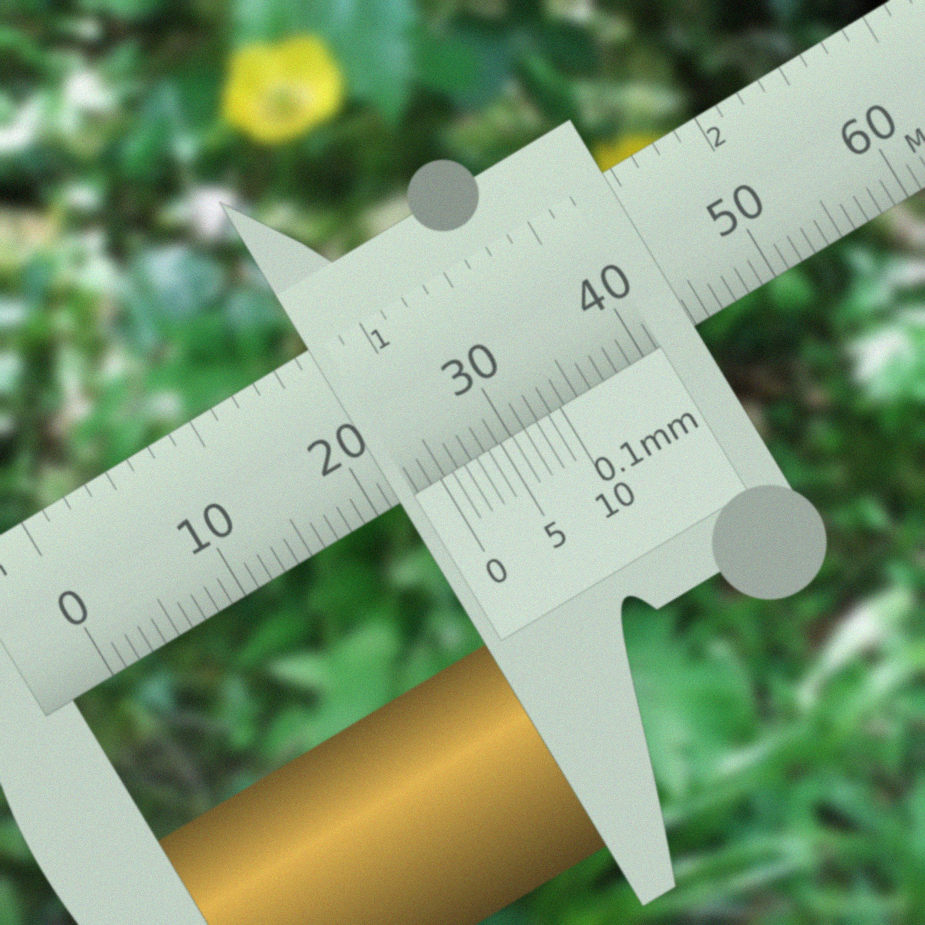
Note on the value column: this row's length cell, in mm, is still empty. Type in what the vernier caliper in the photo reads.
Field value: 24.7 mm
